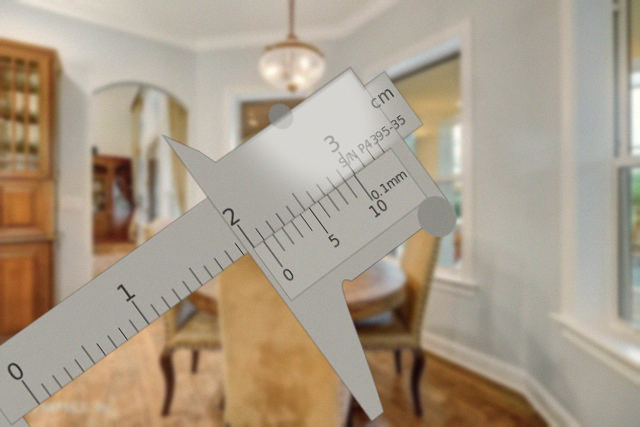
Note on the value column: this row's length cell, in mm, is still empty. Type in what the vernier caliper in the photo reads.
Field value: 20.9 mm
